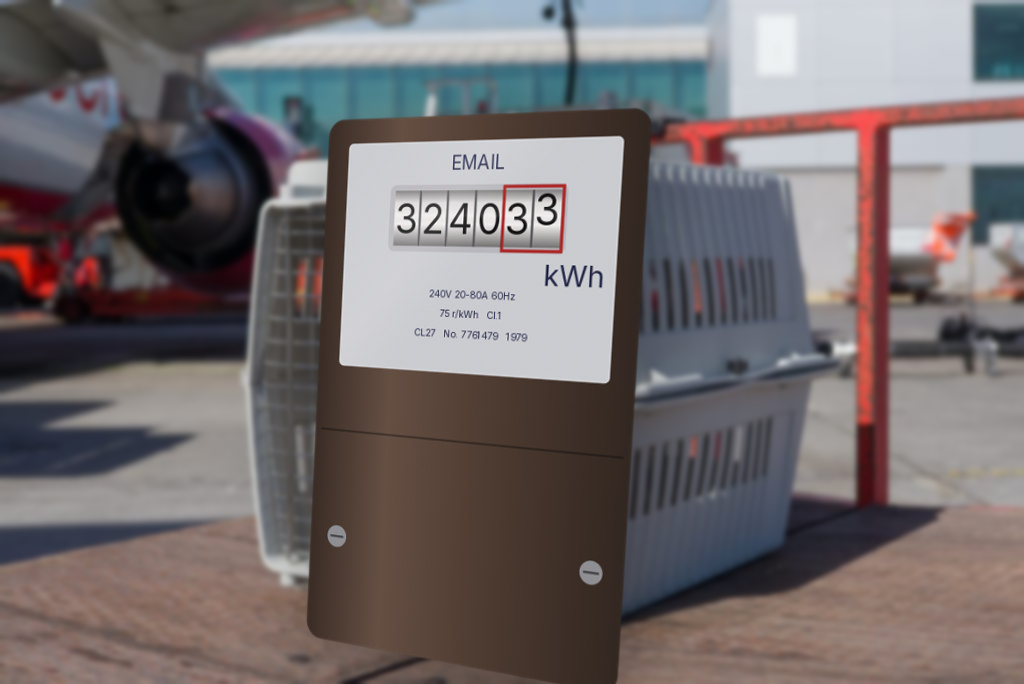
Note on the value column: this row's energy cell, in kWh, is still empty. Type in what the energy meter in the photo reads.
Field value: 3240.33 kWh
